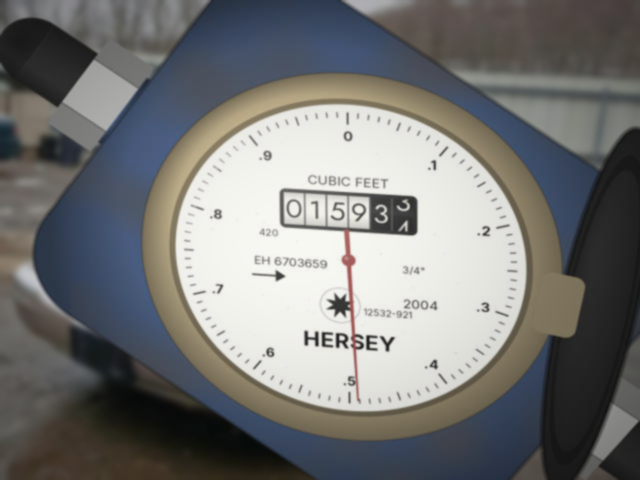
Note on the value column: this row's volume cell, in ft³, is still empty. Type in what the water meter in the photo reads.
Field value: 15933.49 ft³
